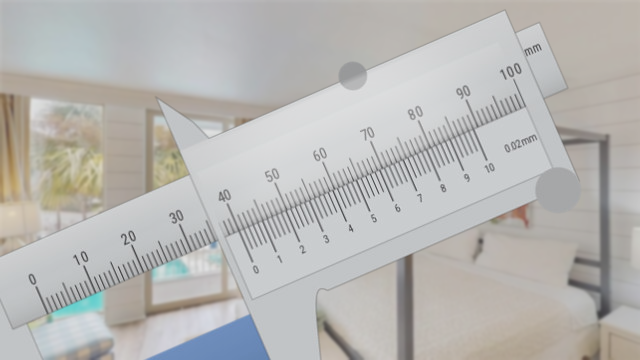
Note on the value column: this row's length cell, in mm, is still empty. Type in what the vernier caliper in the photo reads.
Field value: 40.0 mm
